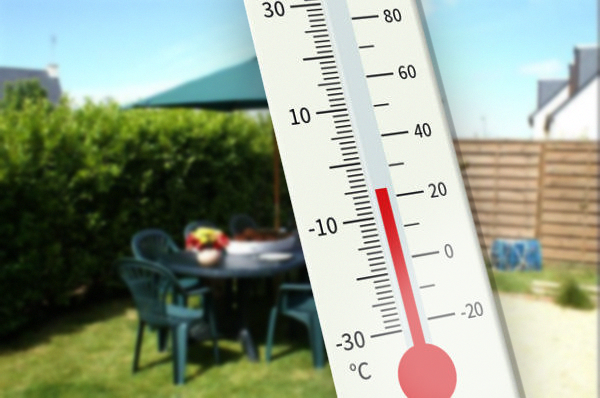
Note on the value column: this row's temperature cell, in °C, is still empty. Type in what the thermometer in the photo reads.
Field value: -5 °C
